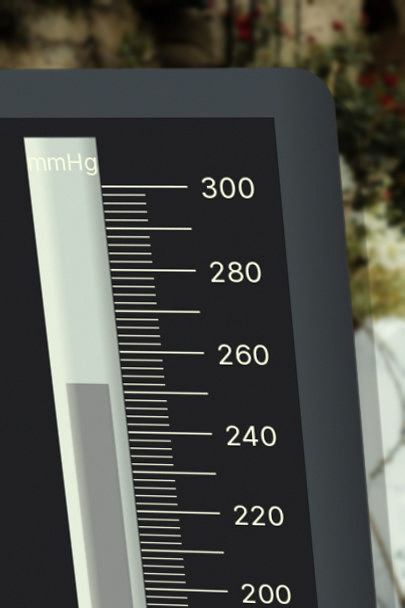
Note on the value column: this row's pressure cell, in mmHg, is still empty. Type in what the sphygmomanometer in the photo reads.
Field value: 252 mmHg
